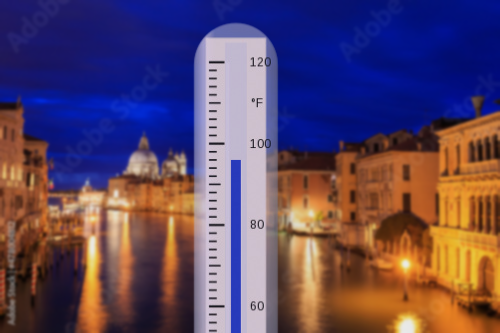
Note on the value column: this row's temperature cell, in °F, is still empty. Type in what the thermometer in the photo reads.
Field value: 96 °F
